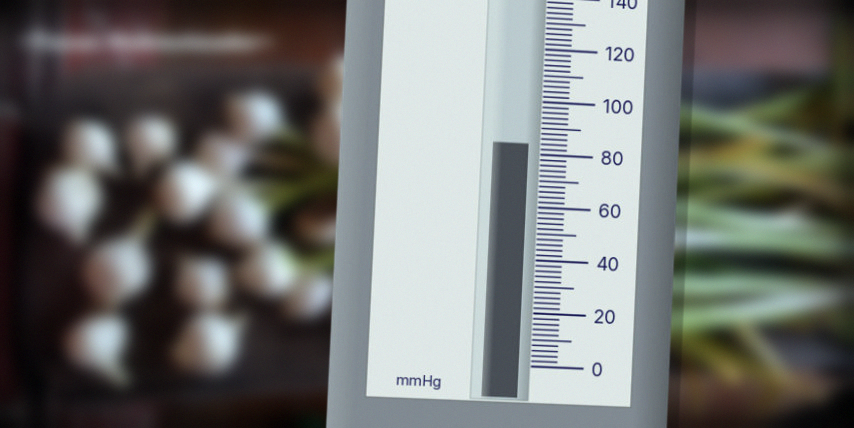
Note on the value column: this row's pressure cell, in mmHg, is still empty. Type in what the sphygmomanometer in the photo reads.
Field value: 84 mmHg
